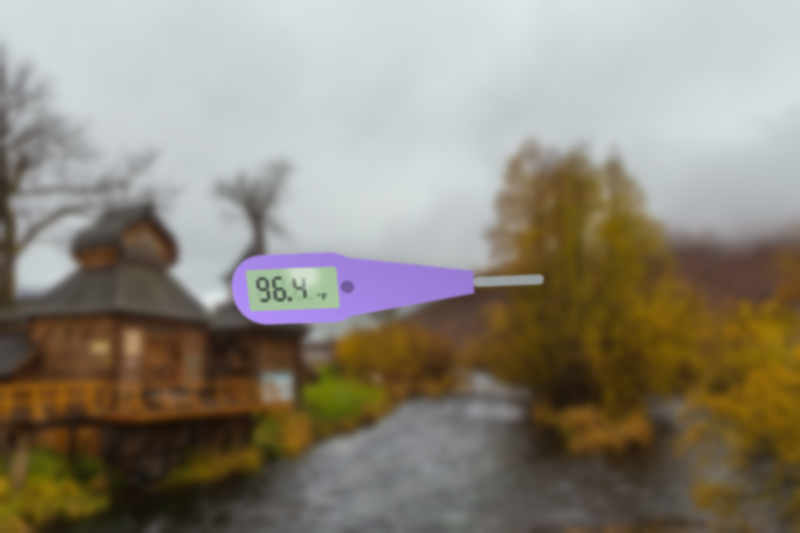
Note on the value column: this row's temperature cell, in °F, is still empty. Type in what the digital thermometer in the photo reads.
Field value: 96.4 °F
